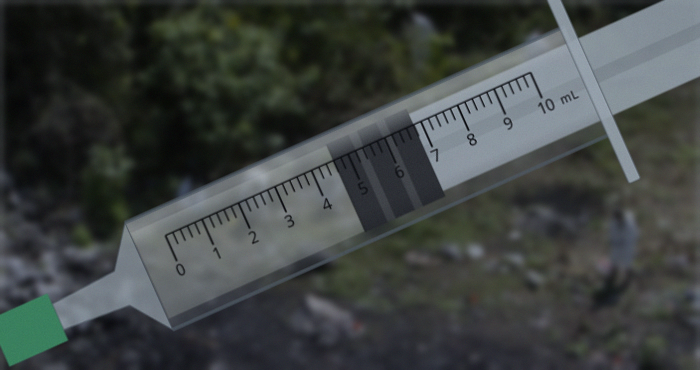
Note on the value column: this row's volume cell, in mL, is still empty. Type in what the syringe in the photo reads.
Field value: 4.6 mL
